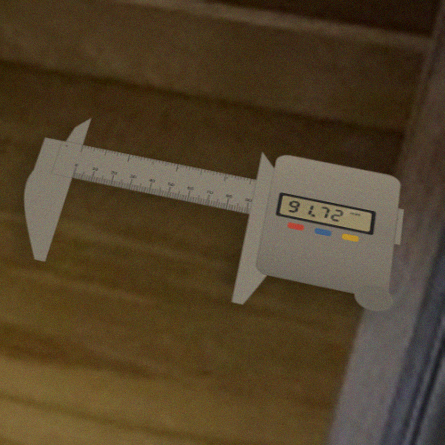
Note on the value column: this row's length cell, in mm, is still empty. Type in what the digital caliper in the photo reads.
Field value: 91.72 mm
